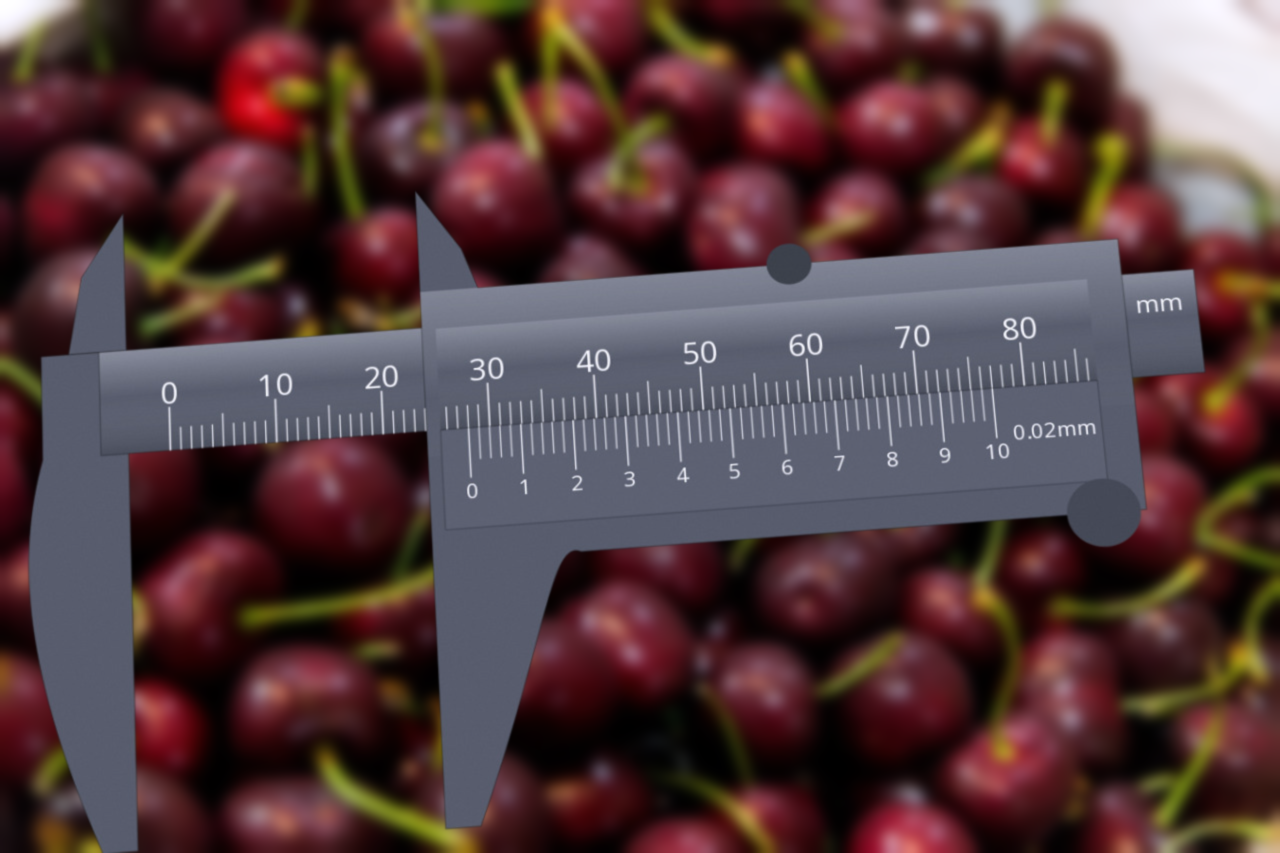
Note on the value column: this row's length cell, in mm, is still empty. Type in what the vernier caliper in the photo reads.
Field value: 28.0 mm
